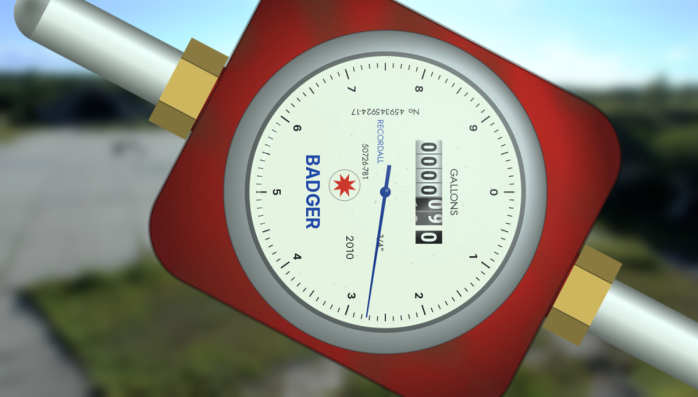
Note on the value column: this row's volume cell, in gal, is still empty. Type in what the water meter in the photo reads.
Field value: 92.7 gal
